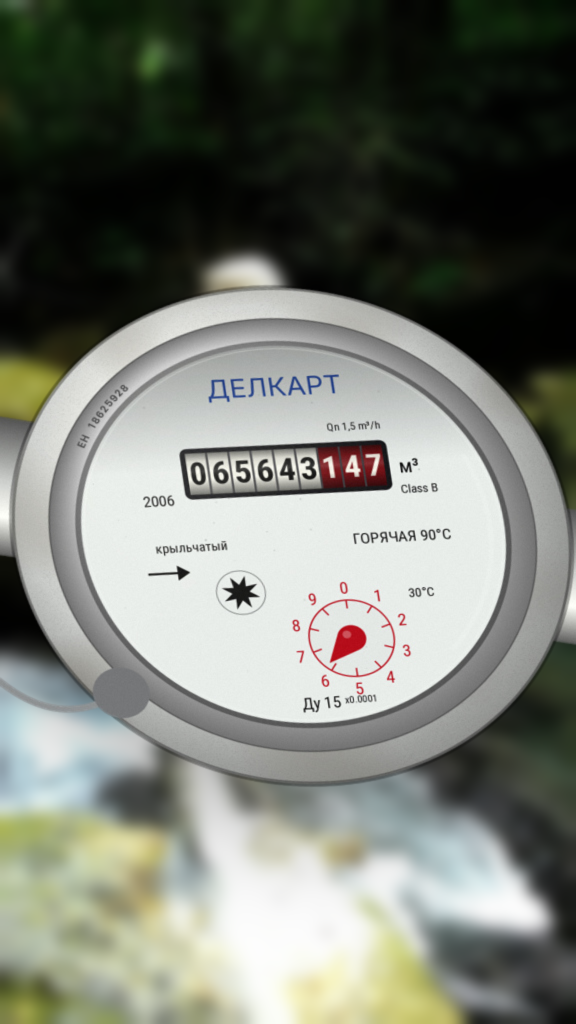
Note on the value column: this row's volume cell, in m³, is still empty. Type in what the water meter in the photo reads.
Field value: 65643.1476 m³
